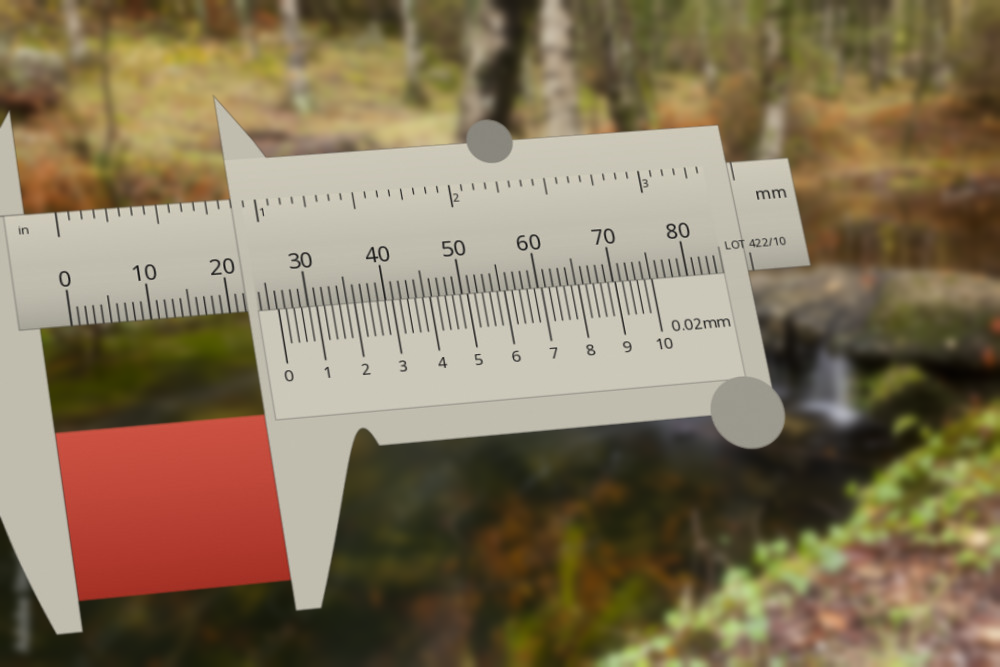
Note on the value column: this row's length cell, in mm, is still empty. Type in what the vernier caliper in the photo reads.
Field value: 26.2 mm
